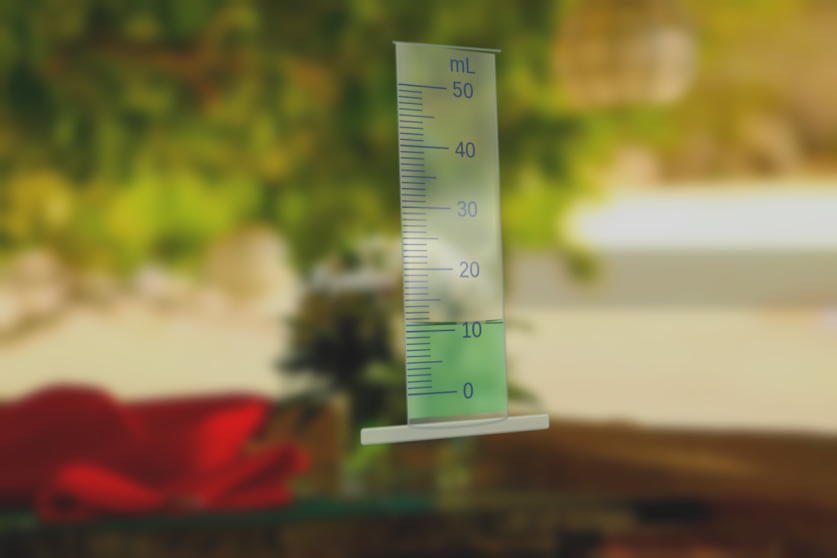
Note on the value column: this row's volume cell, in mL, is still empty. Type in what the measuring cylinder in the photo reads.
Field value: 11 mL
